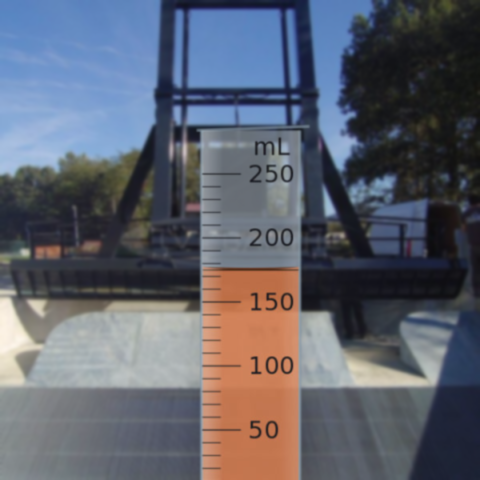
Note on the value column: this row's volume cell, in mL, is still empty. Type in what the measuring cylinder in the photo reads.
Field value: 175 mL
